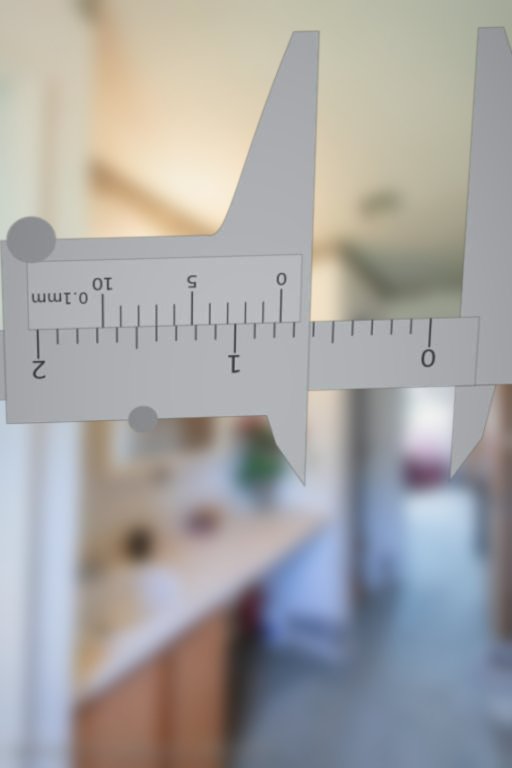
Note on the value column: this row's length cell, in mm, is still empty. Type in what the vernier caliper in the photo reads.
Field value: 7.7 mm
